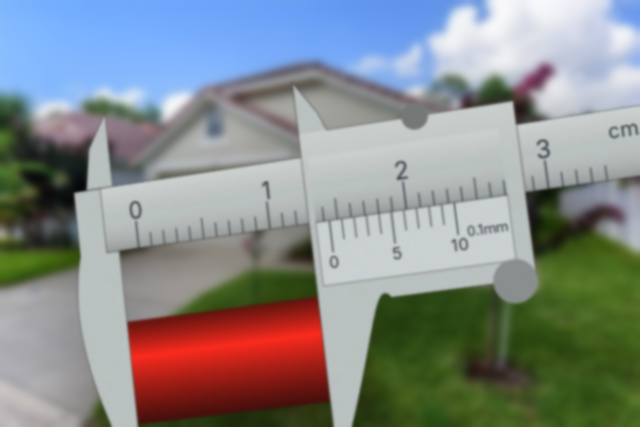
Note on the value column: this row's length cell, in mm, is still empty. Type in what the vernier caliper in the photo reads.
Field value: 14.4 mm
